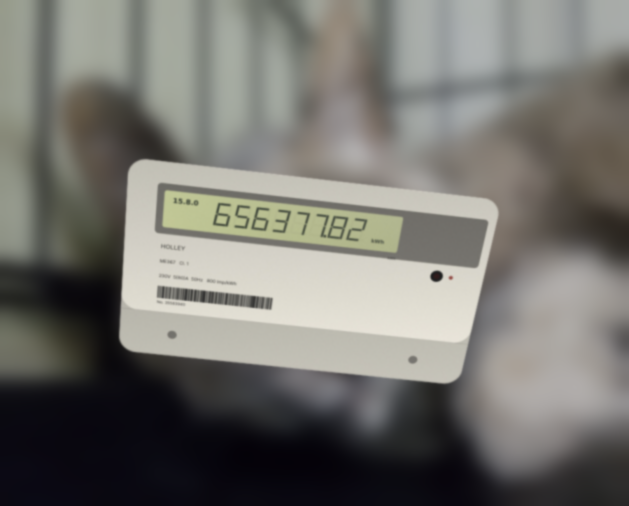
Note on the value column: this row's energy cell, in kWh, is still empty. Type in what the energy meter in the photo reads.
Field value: 656377.82 kWh
